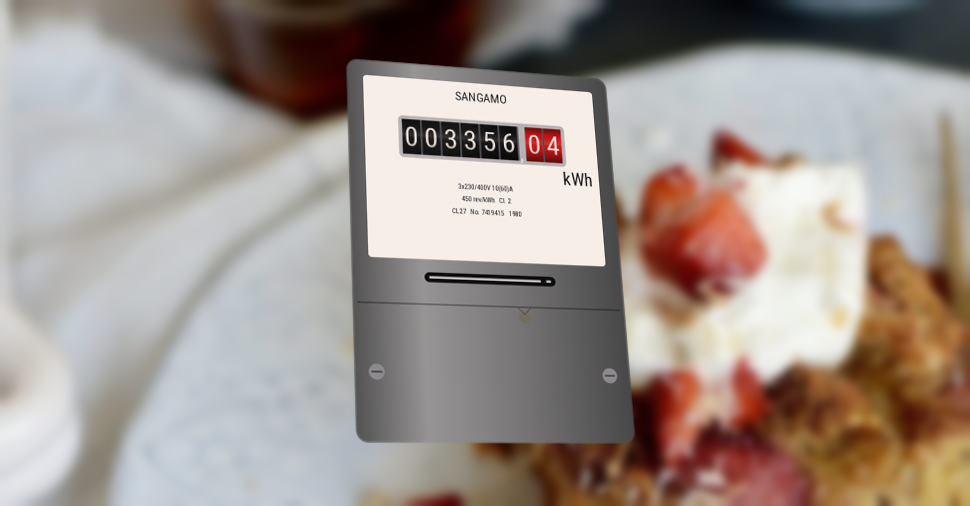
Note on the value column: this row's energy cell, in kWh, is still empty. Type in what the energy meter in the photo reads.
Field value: 3356.04 kWh
